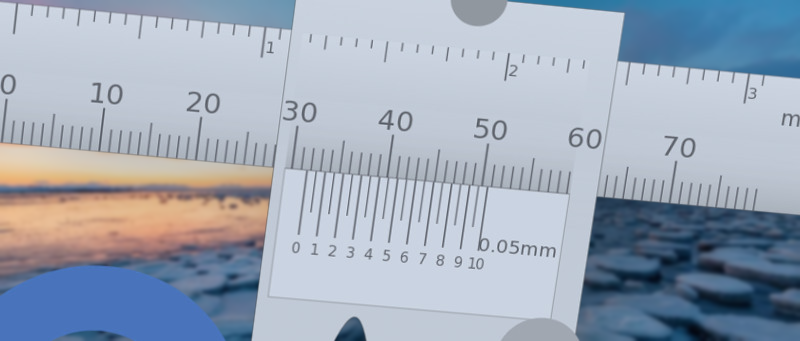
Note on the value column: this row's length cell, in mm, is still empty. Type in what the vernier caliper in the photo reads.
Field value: 31.6 mm
